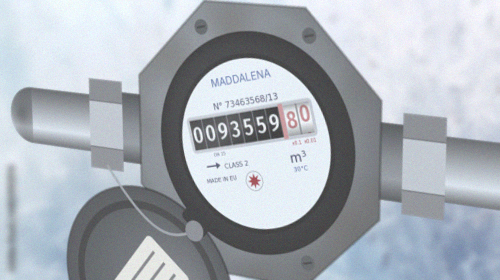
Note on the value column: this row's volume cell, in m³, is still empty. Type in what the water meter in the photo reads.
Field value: 93559.80 m³
